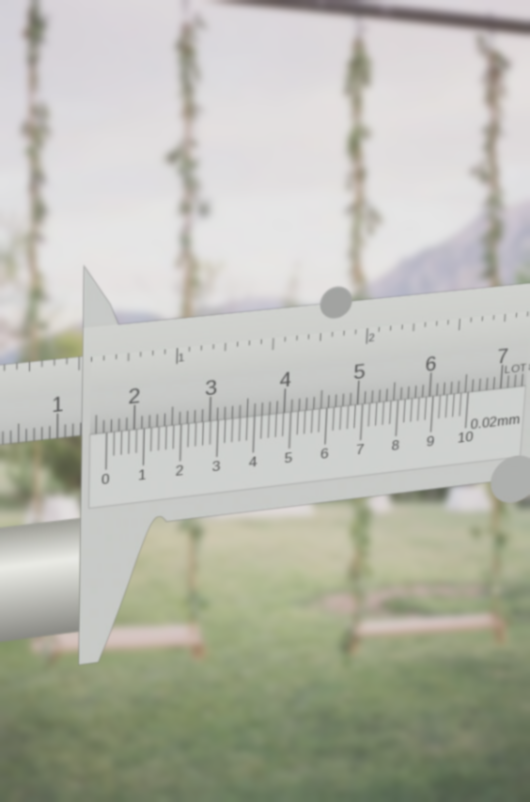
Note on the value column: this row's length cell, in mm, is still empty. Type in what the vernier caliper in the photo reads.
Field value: 16.4 mm
